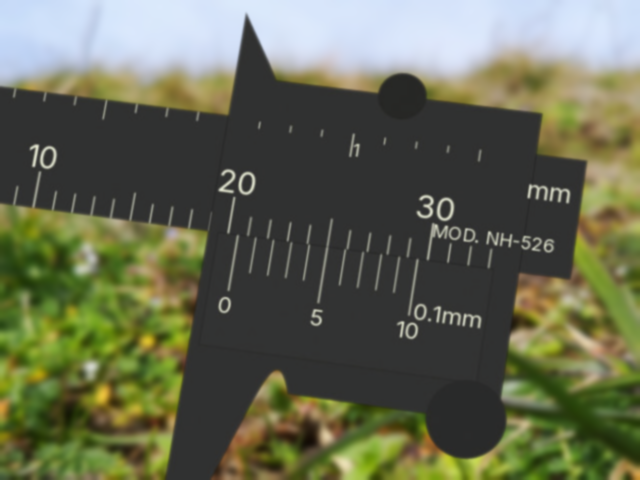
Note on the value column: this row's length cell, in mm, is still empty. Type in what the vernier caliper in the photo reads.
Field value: 20.5 mm
